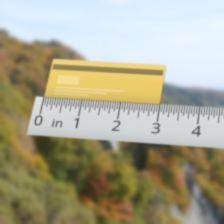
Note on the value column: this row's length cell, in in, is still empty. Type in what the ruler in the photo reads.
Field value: 3 in
